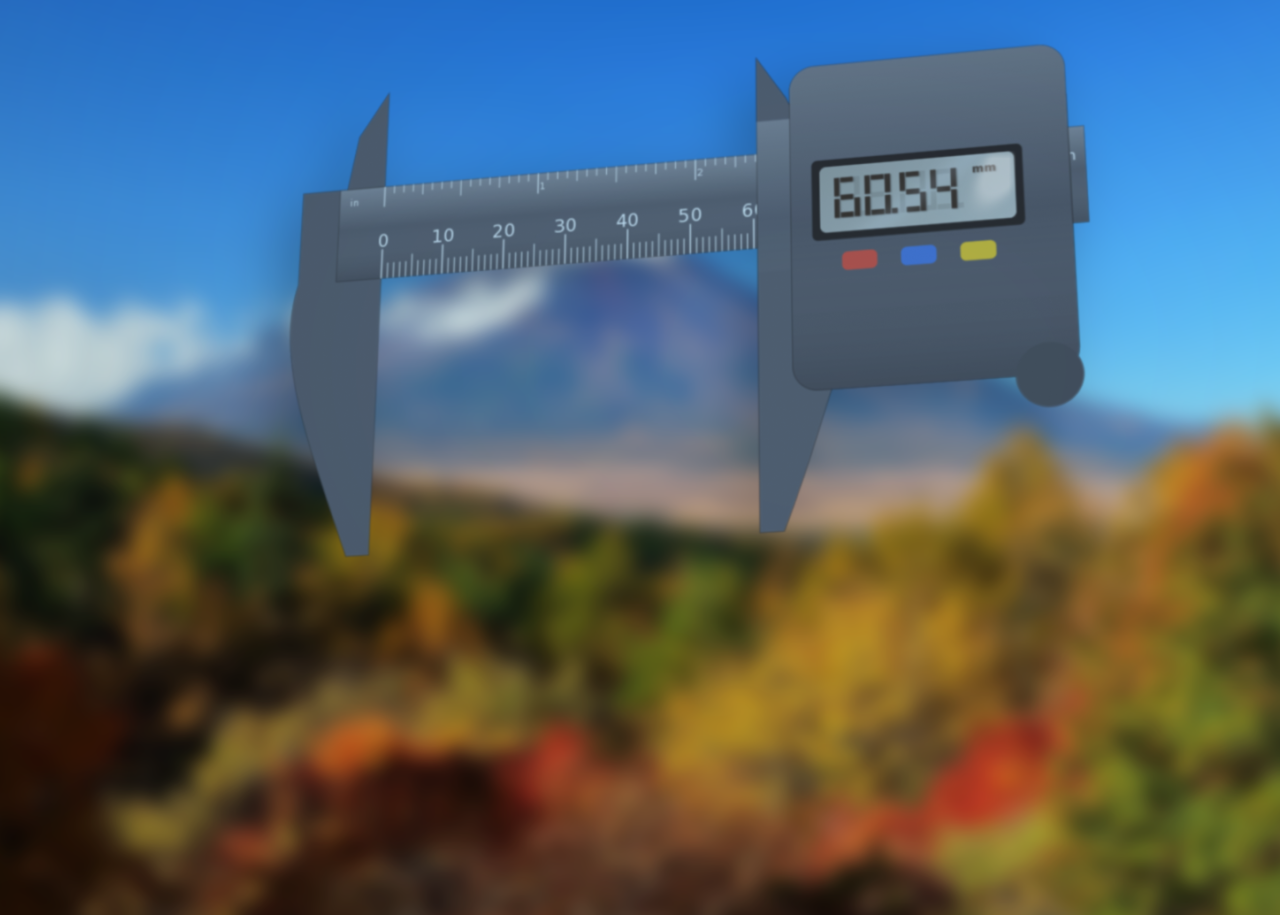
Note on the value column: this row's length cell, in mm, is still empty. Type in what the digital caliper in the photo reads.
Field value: 60.54 mm
